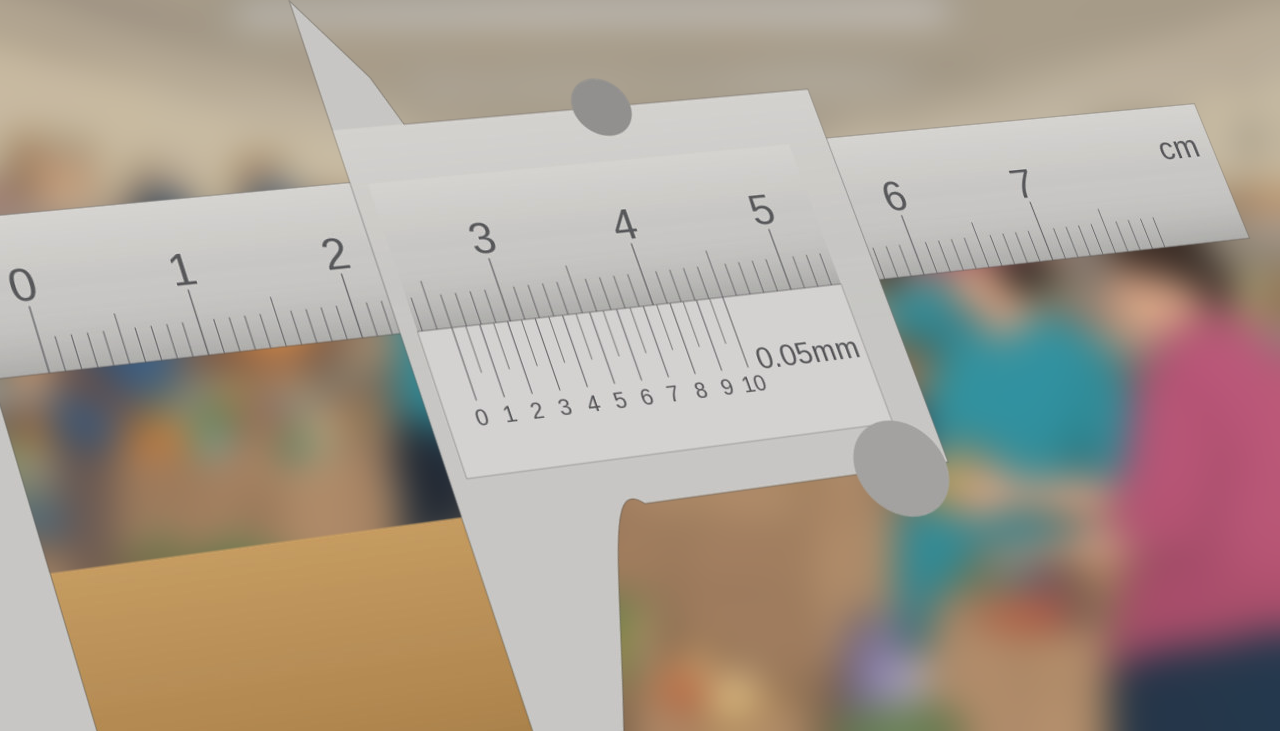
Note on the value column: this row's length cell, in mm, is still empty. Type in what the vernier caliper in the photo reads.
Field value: 26.0 mm
